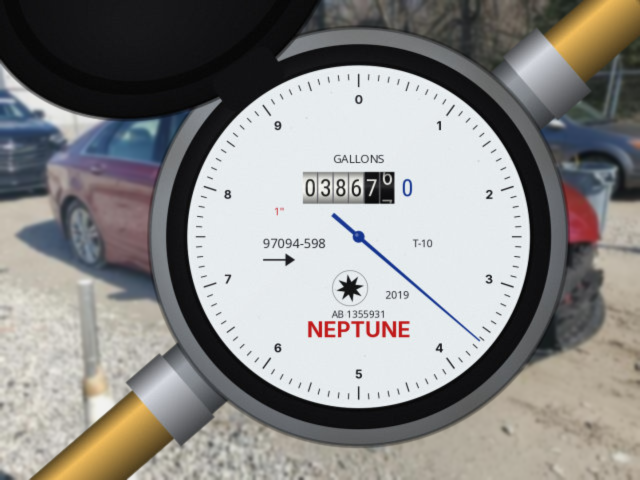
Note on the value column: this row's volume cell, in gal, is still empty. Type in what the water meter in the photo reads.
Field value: 386763.6 gal
